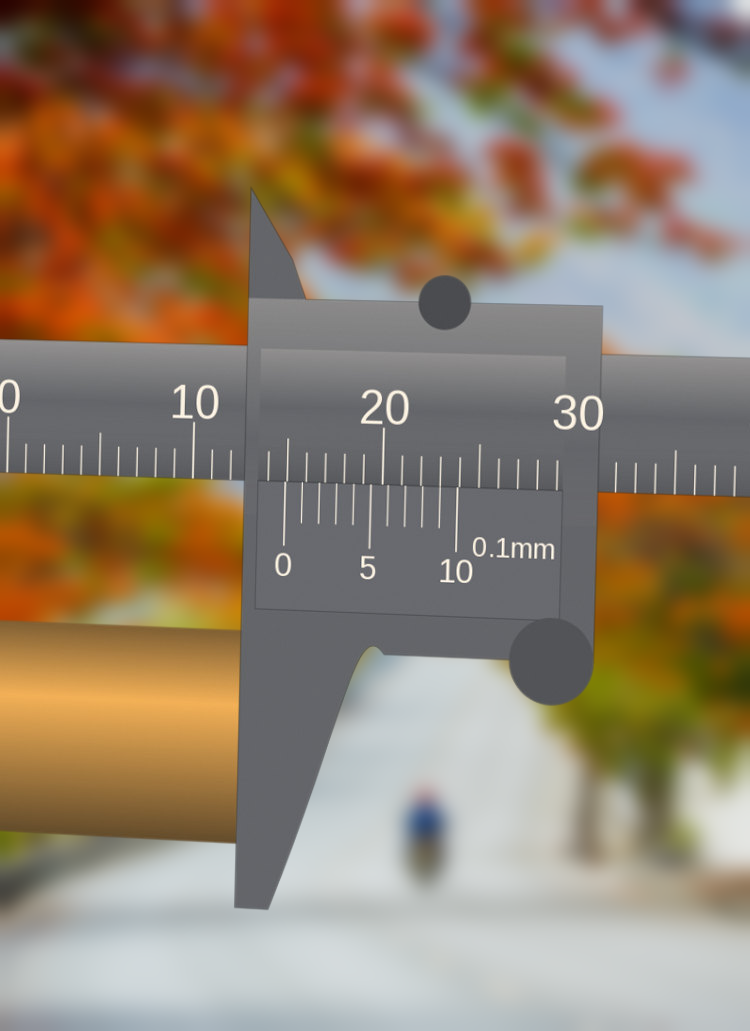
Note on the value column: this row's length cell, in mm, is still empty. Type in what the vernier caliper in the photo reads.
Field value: 14.9 mm
